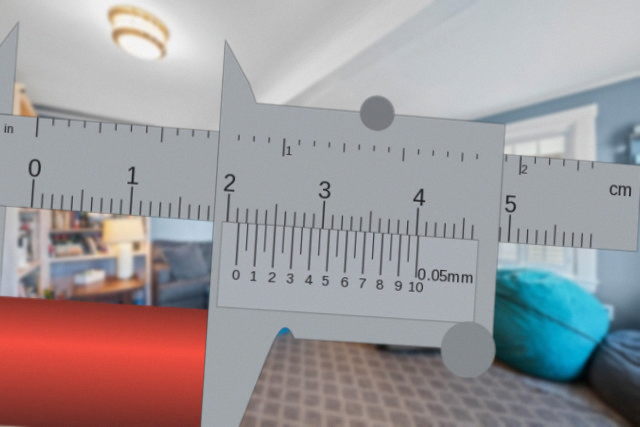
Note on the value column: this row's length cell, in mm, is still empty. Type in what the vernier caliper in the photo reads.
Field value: 21.2 mm
